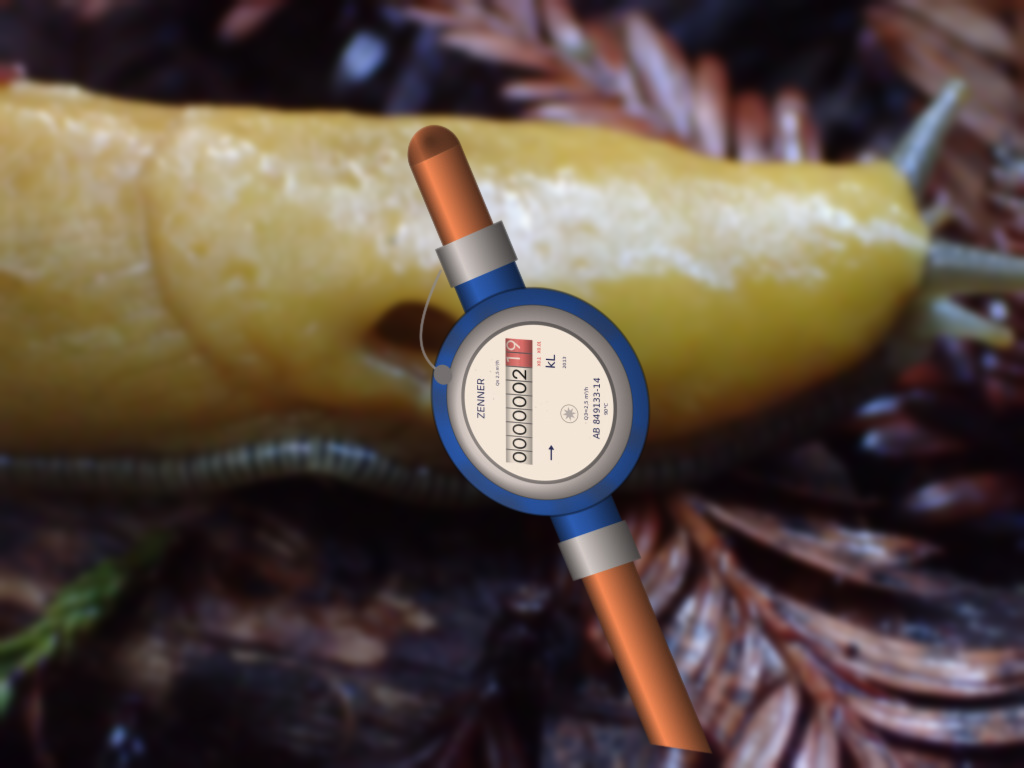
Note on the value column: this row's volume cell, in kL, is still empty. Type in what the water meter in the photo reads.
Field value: 2.19 kL
